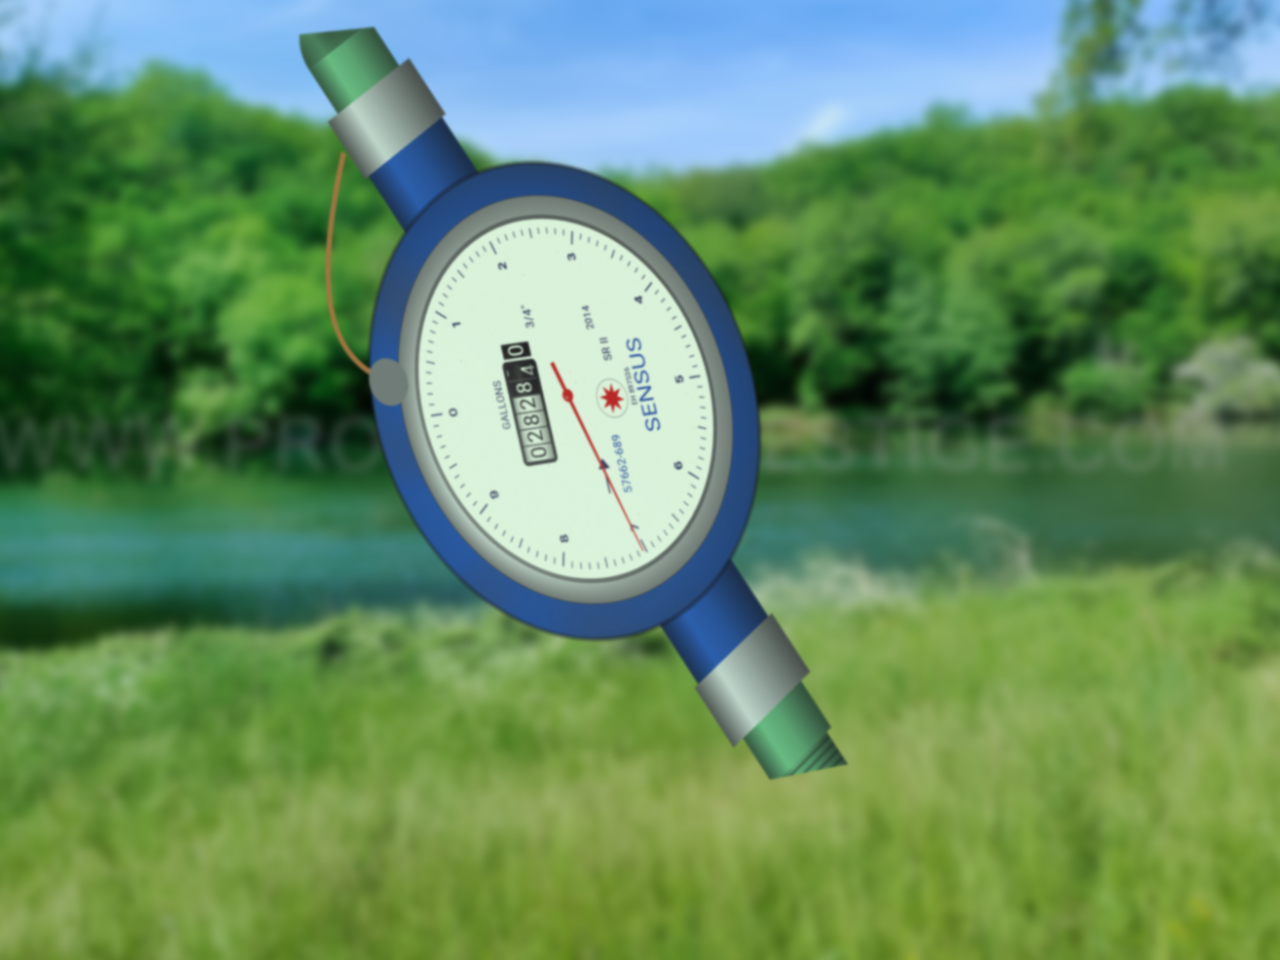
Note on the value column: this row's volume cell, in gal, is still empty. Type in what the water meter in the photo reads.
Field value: 282837.0 gal
